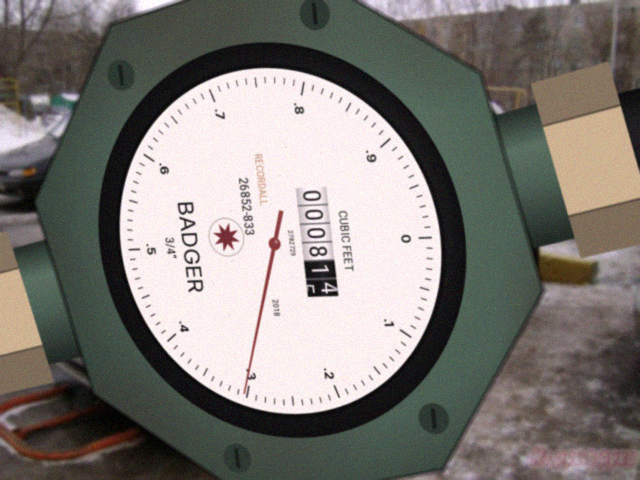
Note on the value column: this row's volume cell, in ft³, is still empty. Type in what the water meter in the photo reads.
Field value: 814.30 ft³
